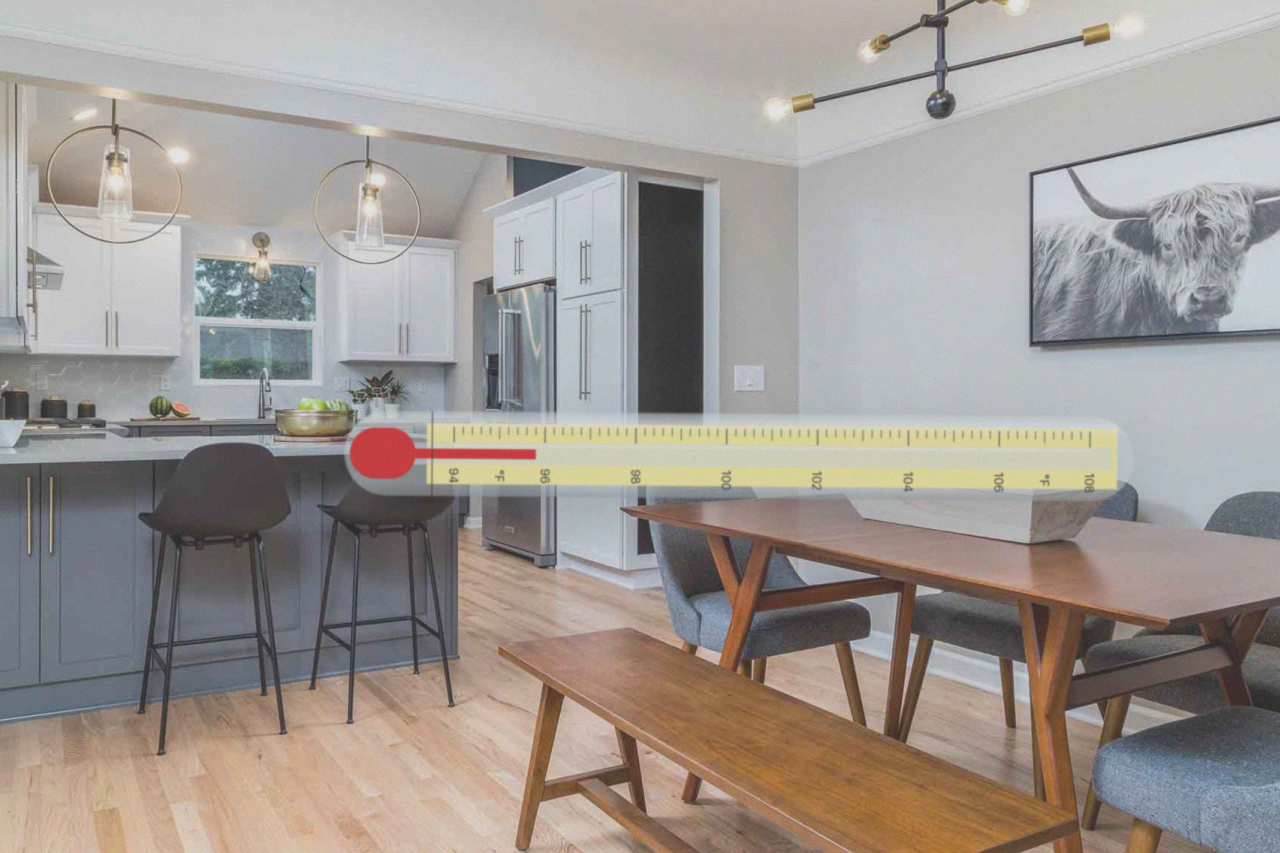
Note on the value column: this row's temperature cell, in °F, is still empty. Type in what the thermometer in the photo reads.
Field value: 95.8 °F
